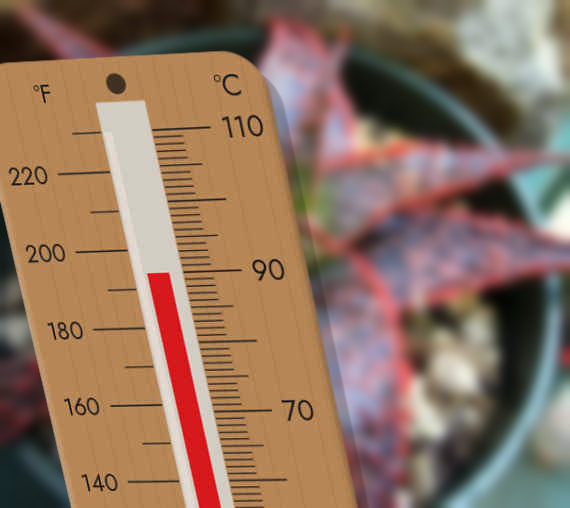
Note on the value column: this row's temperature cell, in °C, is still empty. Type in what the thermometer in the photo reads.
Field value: 90 °C
